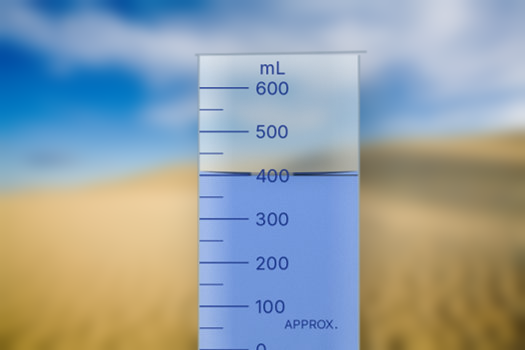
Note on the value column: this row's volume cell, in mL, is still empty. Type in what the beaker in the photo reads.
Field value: 400 mL
